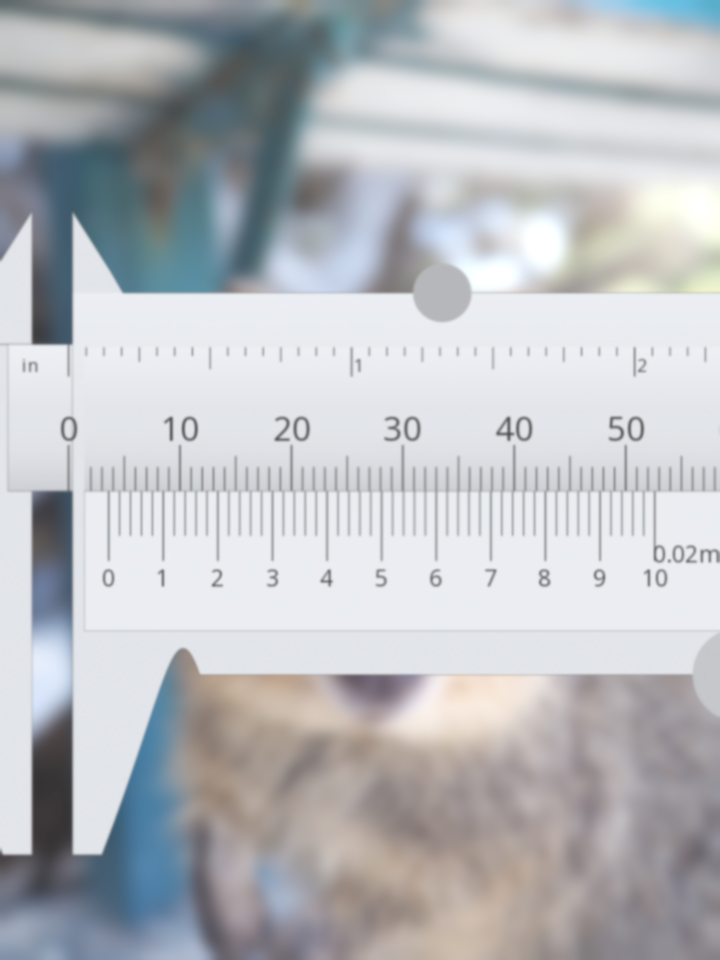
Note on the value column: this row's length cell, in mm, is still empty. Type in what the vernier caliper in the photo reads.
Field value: 3.6 mm
